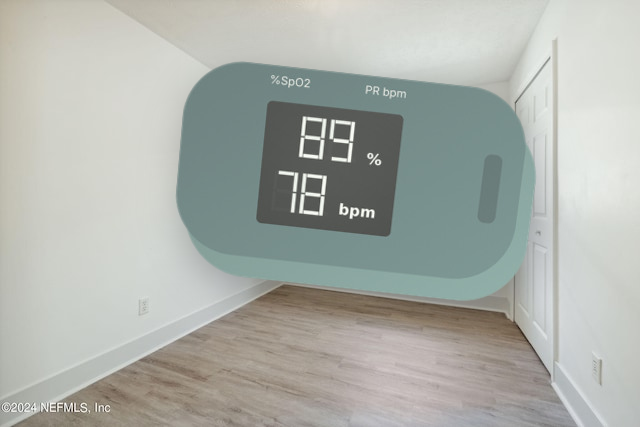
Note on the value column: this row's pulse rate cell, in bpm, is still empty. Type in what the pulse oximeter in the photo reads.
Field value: 78 bpm
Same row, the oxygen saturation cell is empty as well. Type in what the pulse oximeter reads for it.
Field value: 89 %
